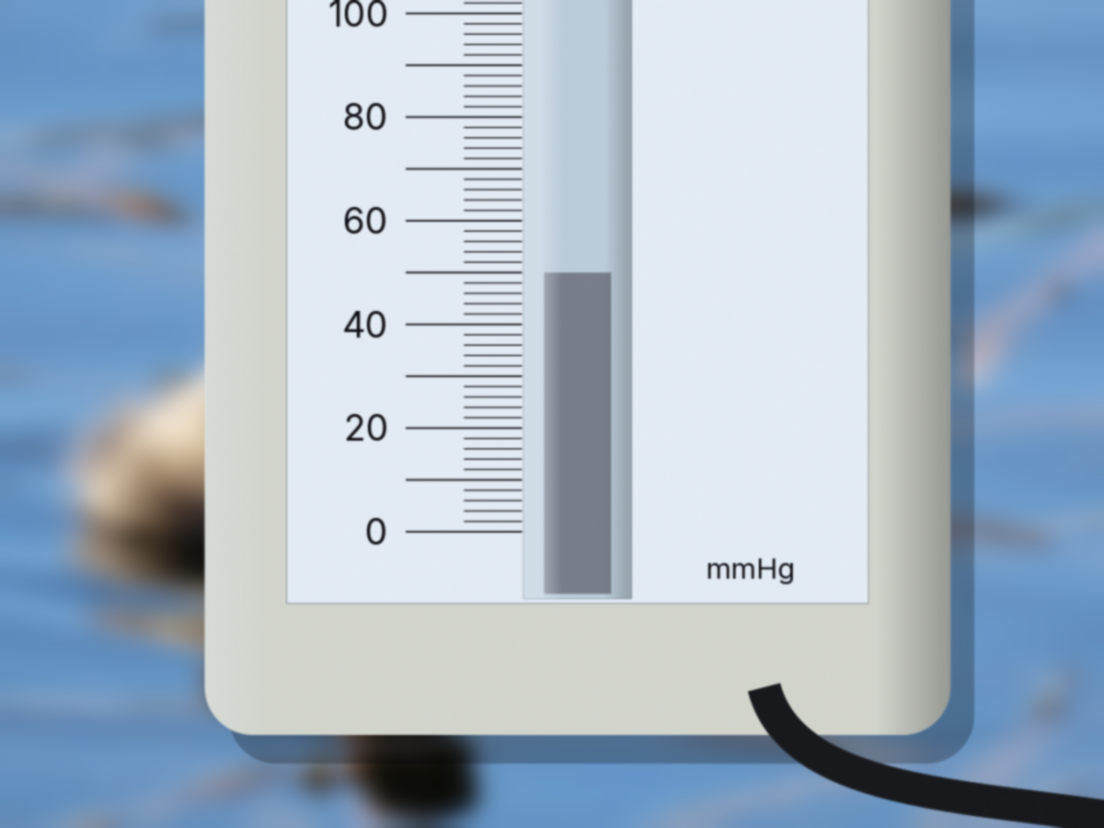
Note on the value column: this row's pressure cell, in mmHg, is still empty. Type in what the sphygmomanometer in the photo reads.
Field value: 50 mmHg
